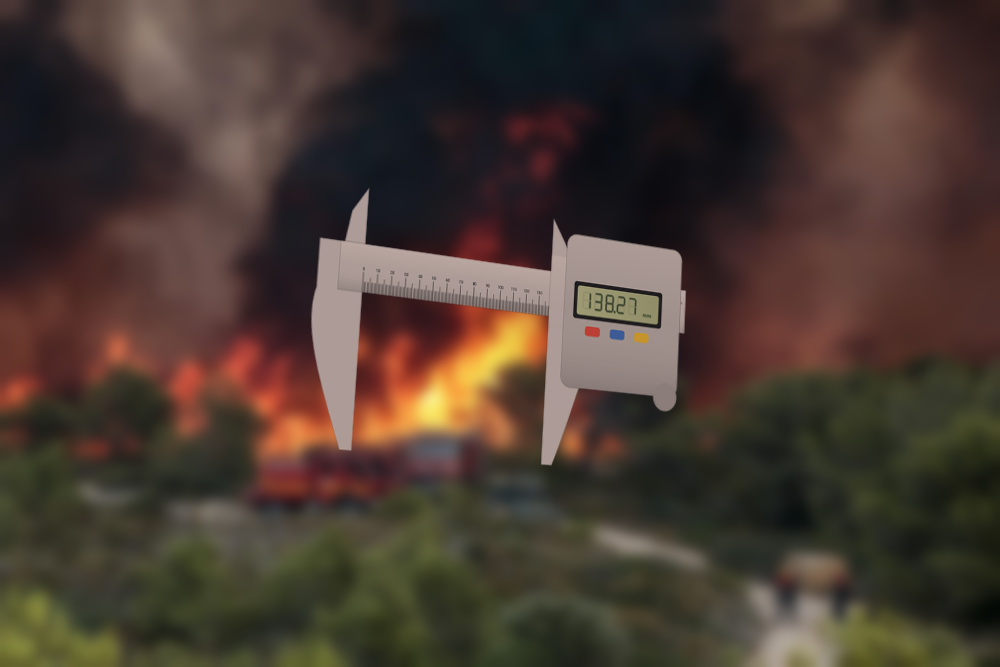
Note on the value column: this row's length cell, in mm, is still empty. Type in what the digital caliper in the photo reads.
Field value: 138.27 mm
